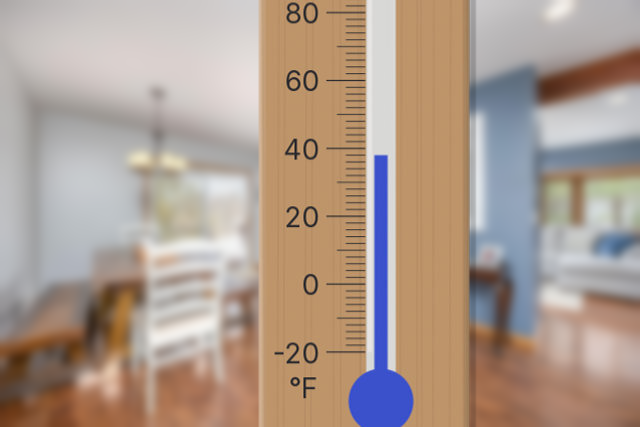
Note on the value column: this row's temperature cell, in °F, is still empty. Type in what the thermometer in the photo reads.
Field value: 38 °F
